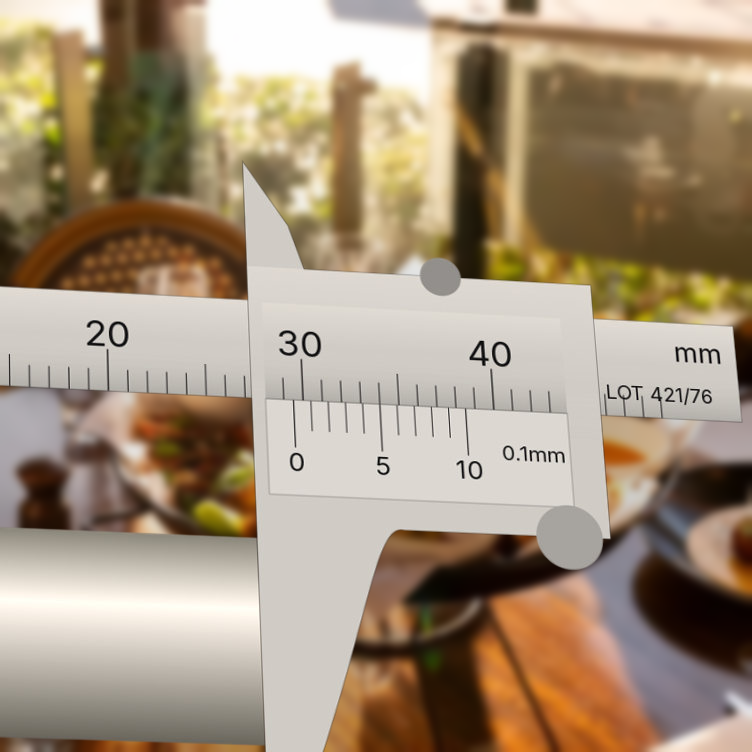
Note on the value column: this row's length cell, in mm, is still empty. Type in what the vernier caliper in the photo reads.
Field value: 29.5 mm
